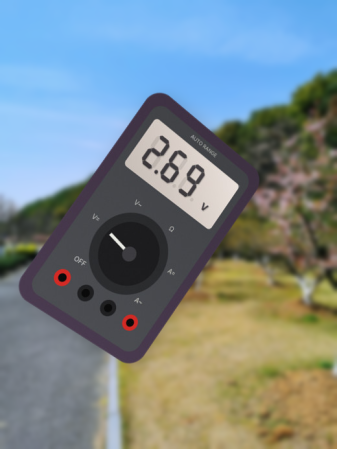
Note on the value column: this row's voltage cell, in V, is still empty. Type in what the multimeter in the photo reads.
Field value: 2.69 V
